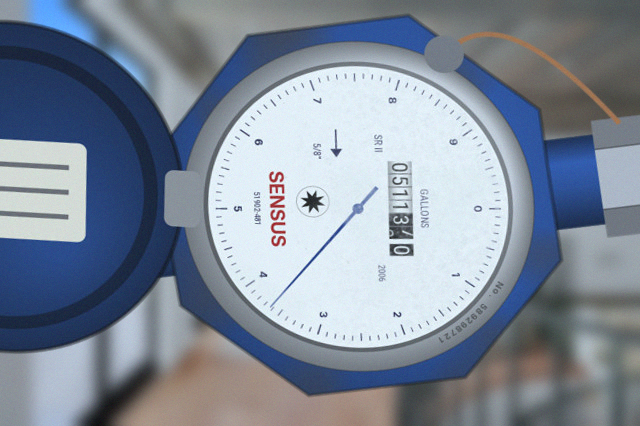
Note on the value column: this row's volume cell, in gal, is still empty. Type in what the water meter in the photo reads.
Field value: 511373.6 gal
